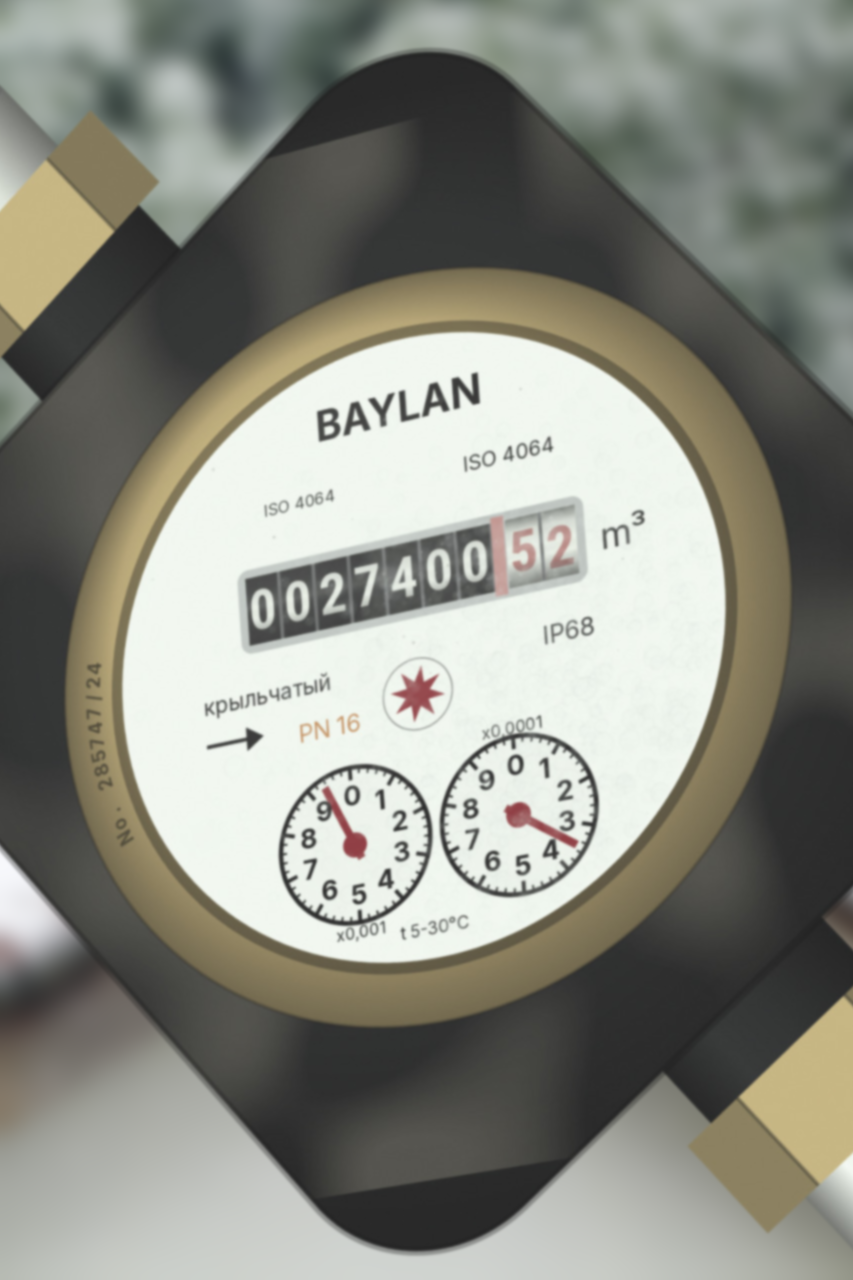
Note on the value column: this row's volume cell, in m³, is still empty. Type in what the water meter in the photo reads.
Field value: 27400.5193 m³
